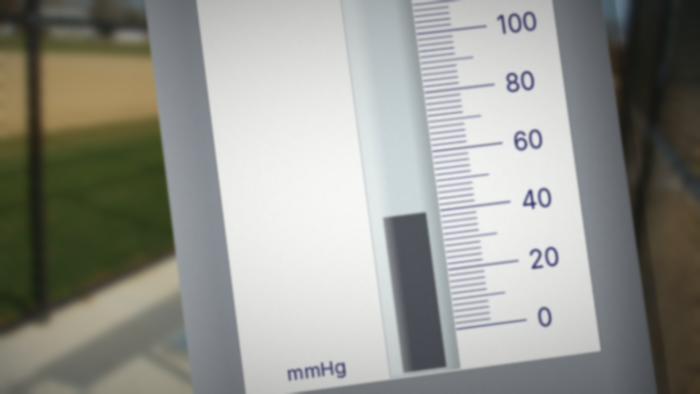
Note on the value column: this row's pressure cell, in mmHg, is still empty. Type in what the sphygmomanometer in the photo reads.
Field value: 40 mmHg
